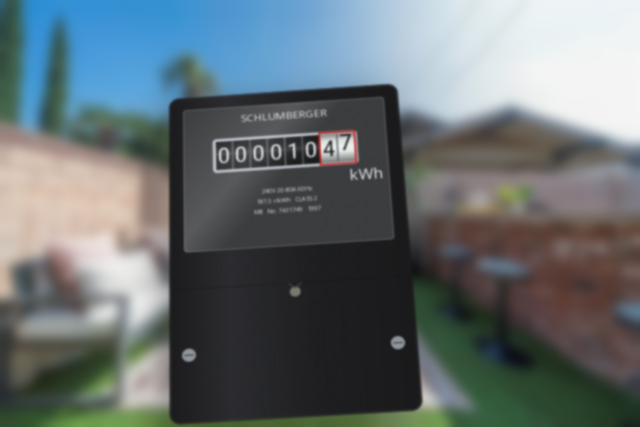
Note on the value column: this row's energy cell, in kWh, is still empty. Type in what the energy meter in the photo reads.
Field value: 10.47 kWh
